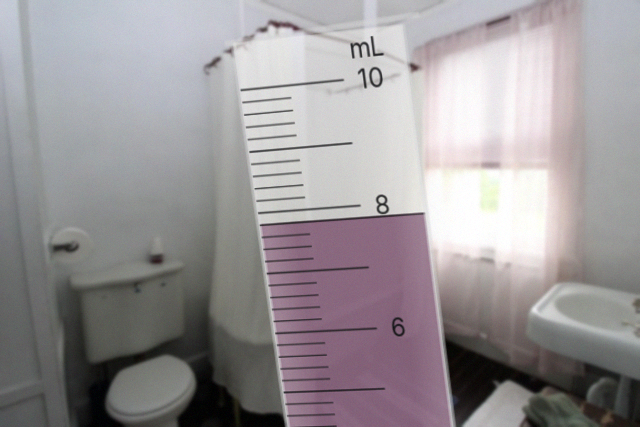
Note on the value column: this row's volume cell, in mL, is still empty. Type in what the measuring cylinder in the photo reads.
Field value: 7.8 mL
